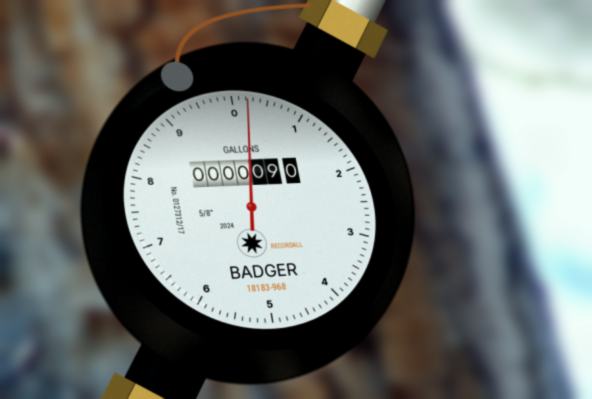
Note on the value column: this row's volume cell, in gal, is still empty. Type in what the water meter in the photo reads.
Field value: 90.2 gal
